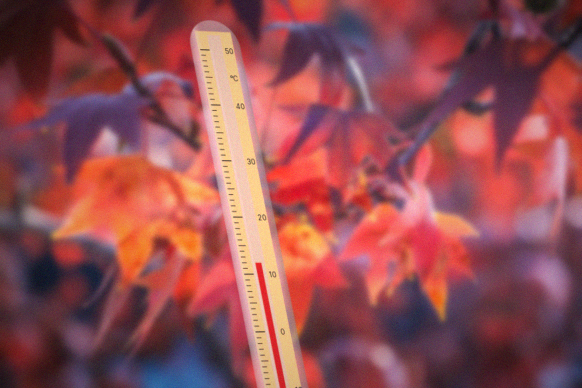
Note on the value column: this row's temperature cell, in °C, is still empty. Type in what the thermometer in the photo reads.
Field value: 12 °C
